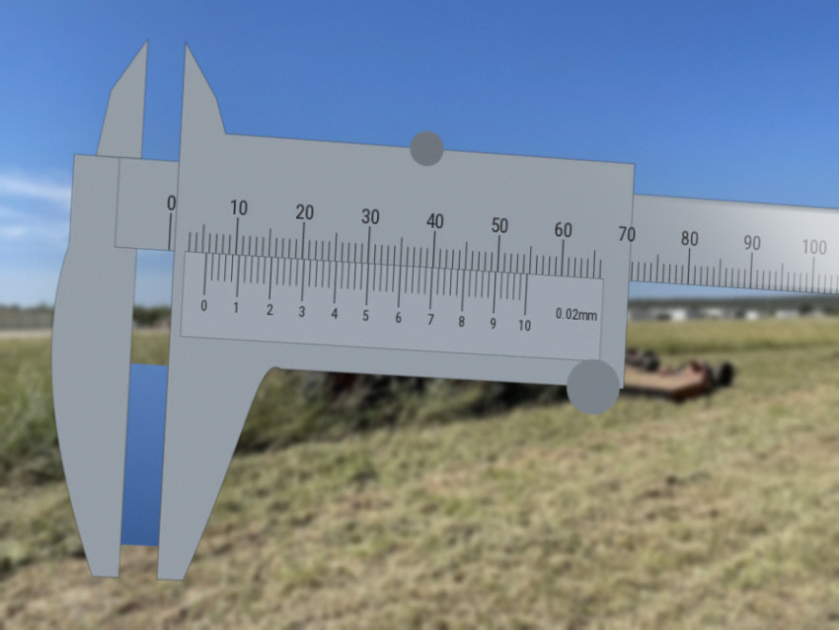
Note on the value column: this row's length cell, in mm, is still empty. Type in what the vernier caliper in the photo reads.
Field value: 5.6 mm
